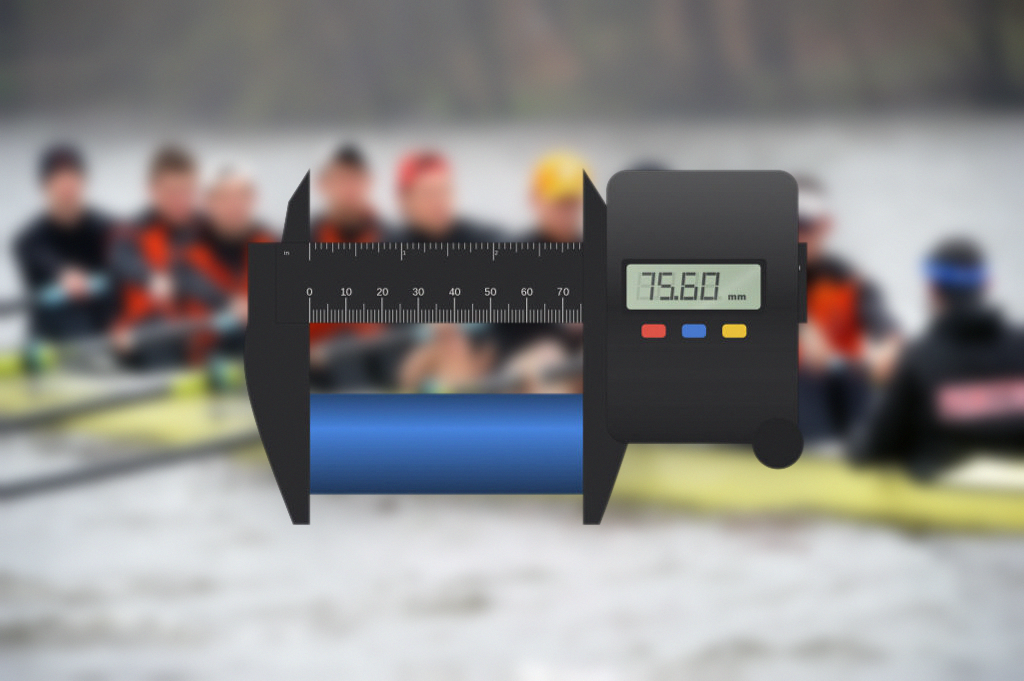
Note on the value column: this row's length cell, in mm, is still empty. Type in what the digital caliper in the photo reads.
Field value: 75.60 mm
